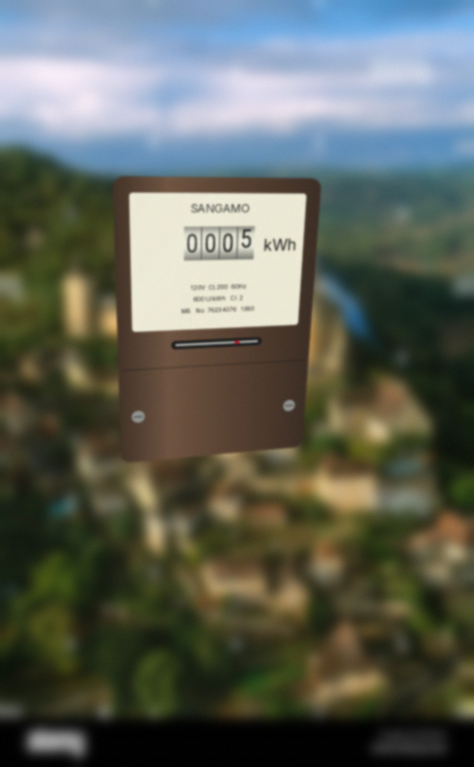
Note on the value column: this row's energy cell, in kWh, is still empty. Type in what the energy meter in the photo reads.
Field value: 5 kWh
